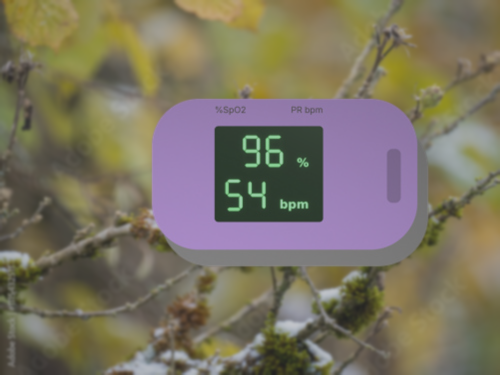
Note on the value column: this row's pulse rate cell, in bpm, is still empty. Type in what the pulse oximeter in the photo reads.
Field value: 54 bpm
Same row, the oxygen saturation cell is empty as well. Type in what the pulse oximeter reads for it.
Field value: 96 %
